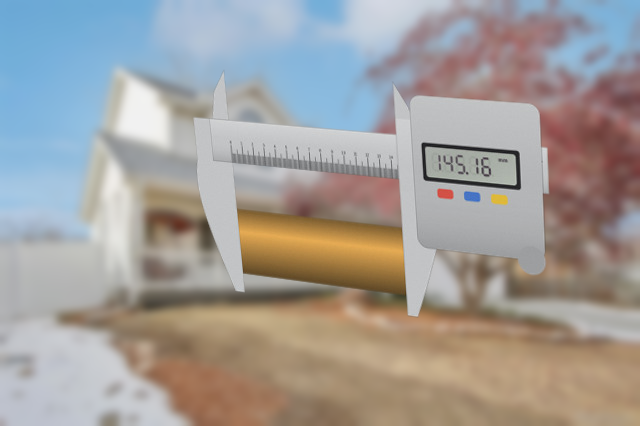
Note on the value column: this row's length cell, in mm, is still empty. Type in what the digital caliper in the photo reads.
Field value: 145.16 mm
